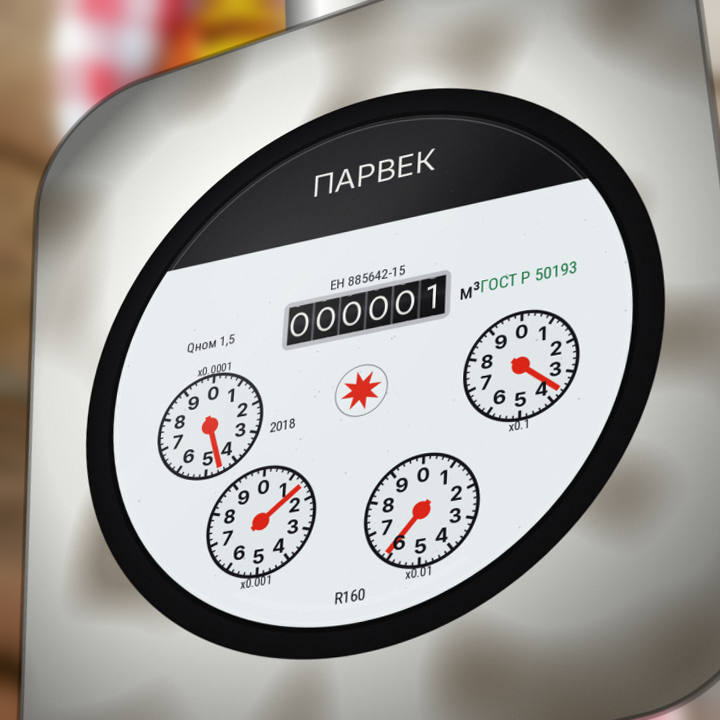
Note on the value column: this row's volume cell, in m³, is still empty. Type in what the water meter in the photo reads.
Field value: 1.3614 m³
